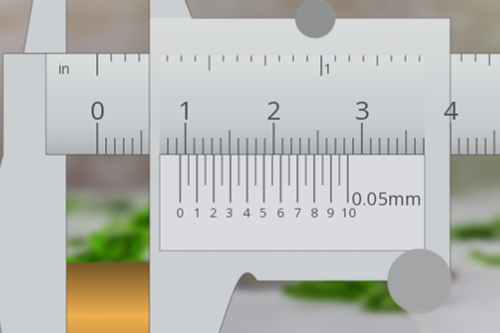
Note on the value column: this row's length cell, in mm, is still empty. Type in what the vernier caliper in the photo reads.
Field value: 9.4 mm
